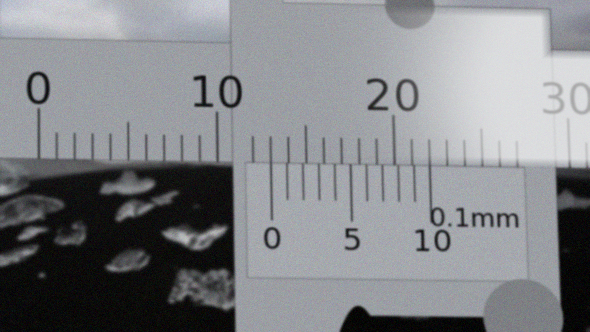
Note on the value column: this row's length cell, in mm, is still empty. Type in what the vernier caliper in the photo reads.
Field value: 13.0 mm
